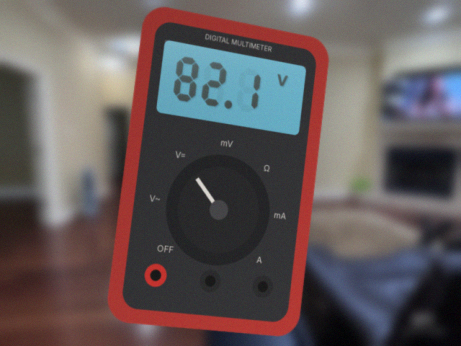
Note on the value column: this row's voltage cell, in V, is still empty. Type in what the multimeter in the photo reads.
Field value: 82.1 V
